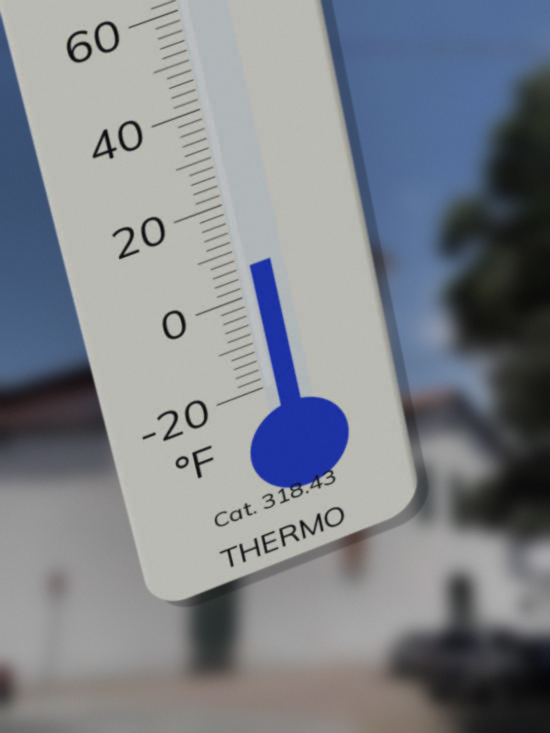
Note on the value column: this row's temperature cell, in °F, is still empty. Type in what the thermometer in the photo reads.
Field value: 6 °F
